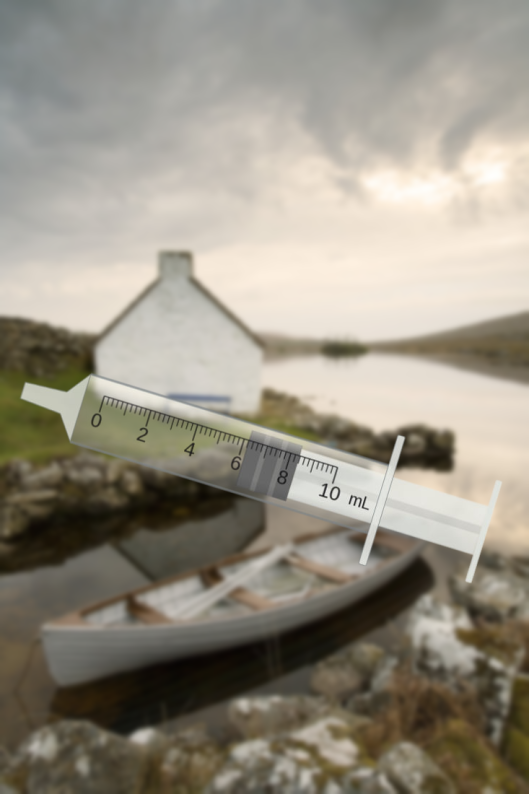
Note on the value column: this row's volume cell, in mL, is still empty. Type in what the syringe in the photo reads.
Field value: 6.2 mL
